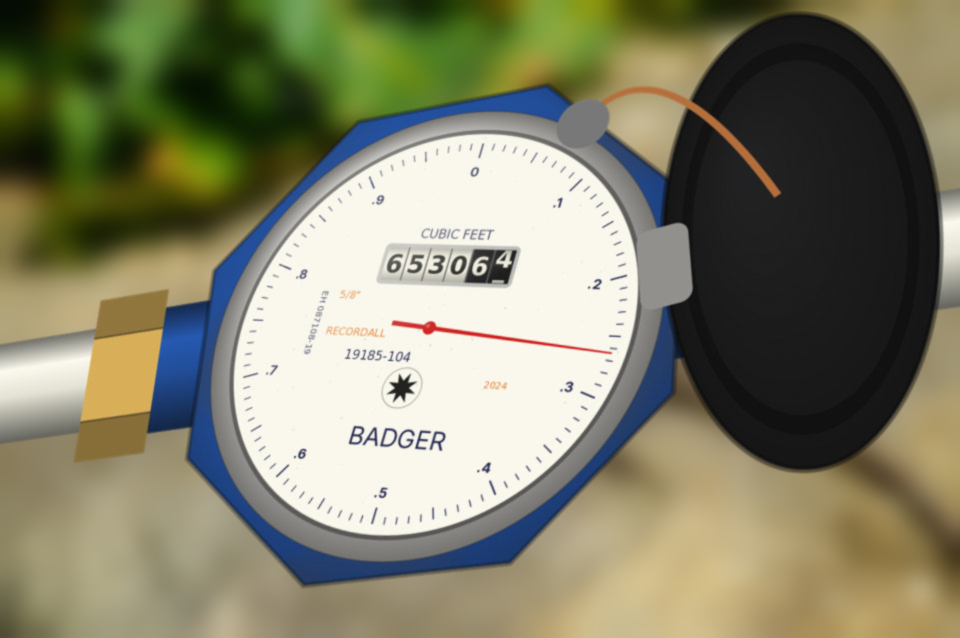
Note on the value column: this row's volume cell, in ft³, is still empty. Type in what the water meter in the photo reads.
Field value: 653064.26 ft³
